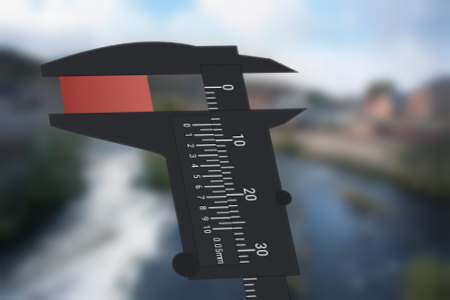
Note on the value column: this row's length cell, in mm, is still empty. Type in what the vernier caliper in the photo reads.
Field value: 7.0 mm
